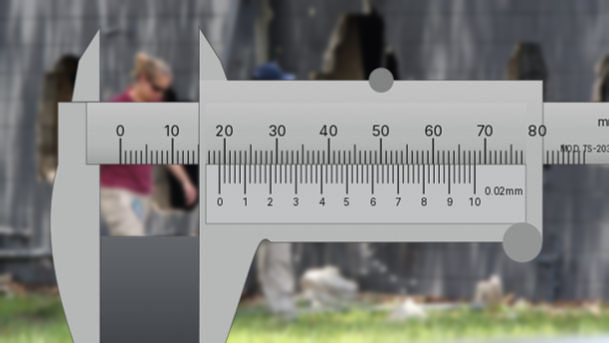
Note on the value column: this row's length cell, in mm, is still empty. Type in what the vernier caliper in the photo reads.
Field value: 19.0 mm
